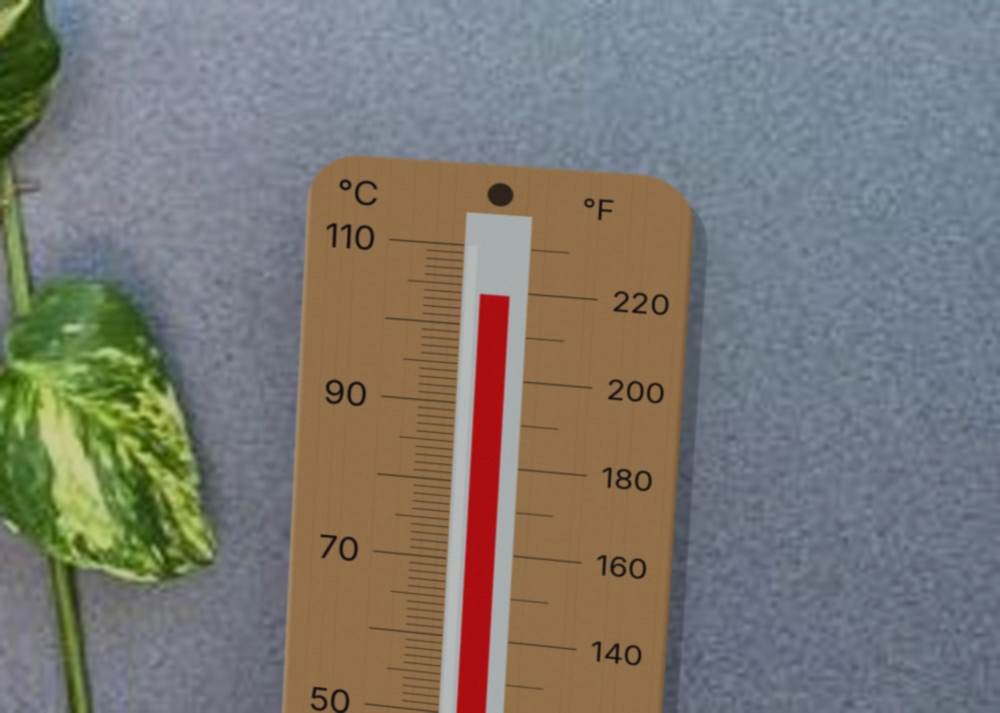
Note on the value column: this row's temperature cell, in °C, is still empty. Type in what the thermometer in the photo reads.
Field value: 104 °C
